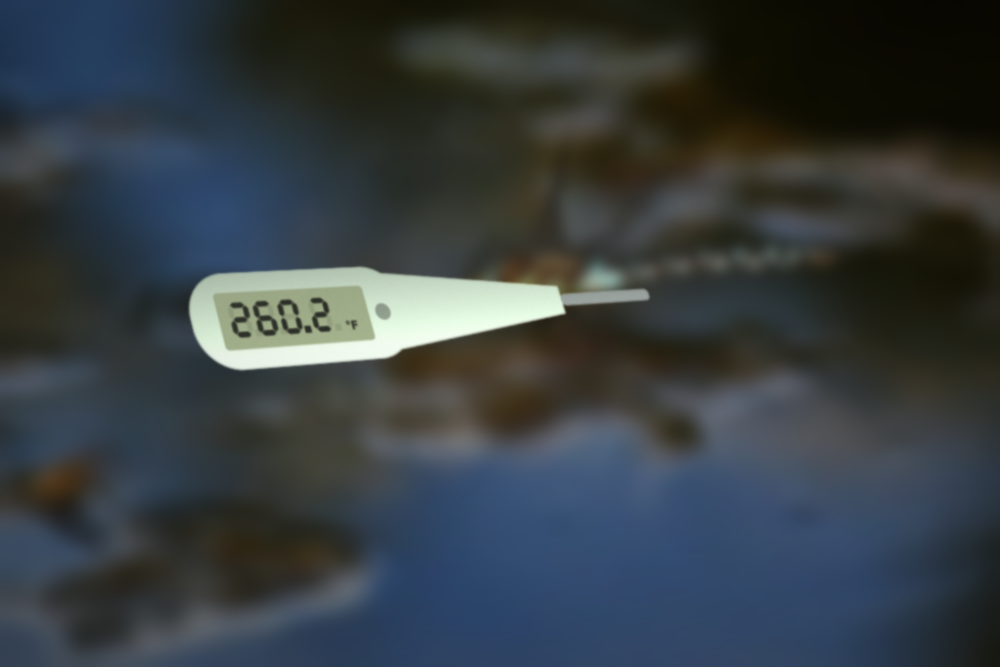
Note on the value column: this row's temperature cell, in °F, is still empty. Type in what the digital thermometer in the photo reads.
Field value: 260.2 °F
